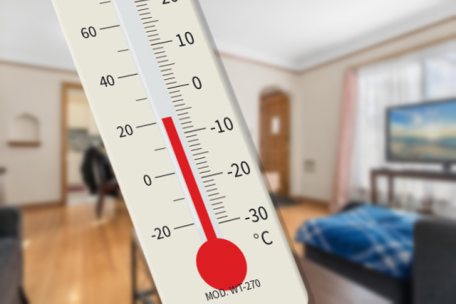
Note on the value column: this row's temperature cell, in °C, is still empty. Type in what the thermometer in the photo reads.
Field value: -6 °C
